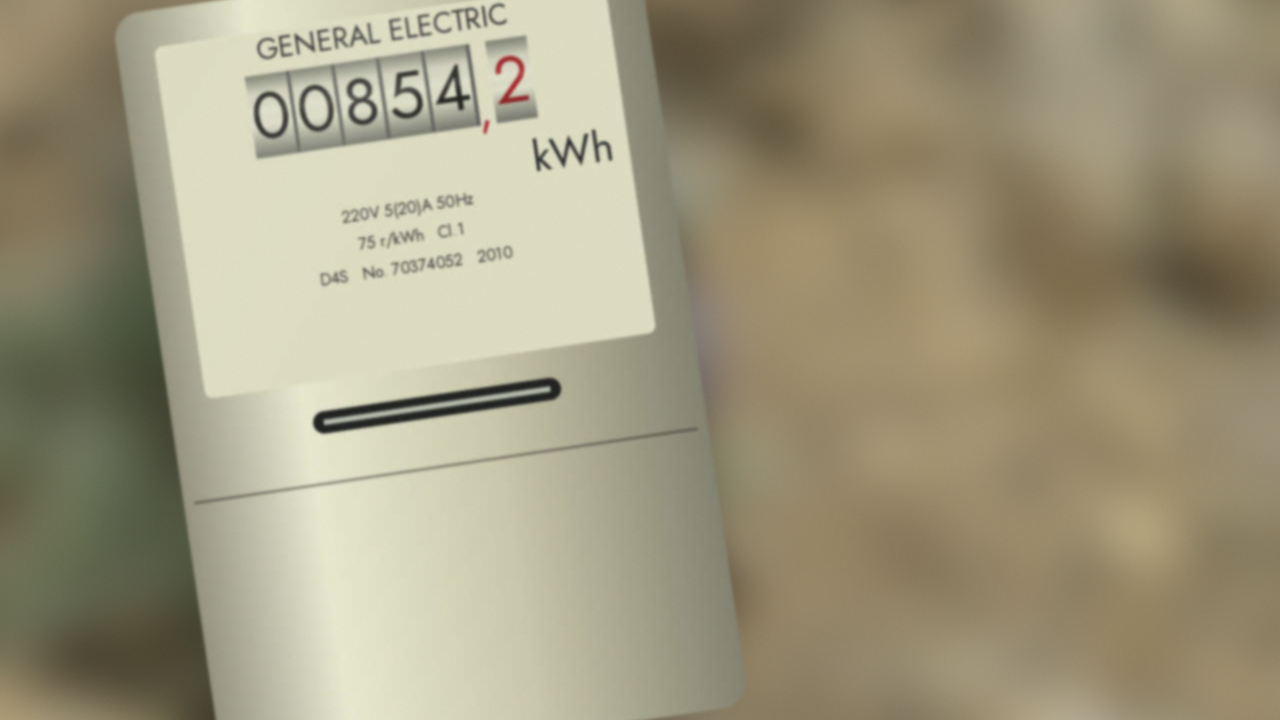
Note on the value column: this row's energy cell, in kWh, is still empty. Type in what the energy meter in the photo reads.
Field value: 854.2 kWh
